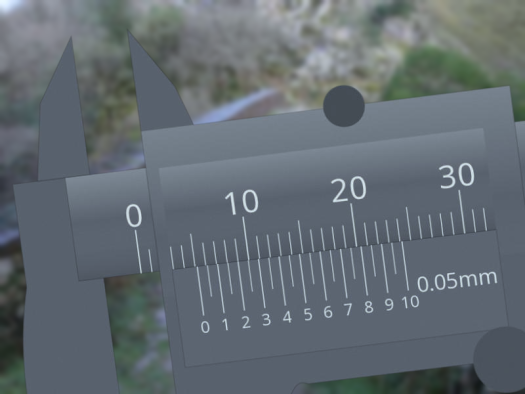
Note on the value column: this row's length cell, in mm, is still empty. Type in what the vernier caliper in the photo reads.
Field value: 5.2 mm
